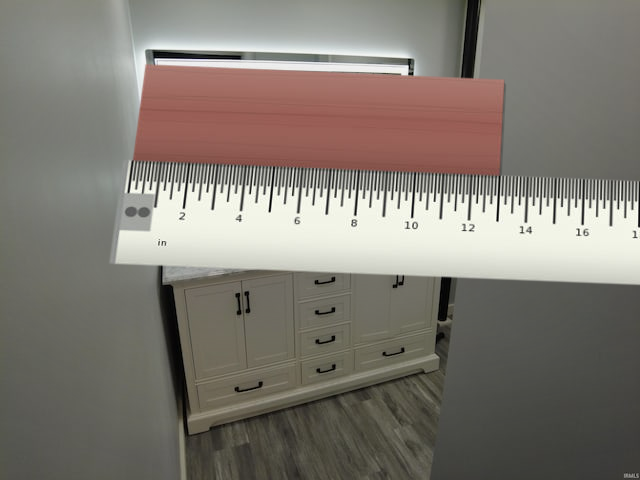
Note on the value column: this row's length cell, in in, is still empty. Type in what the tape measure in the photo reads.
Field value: 13 in
